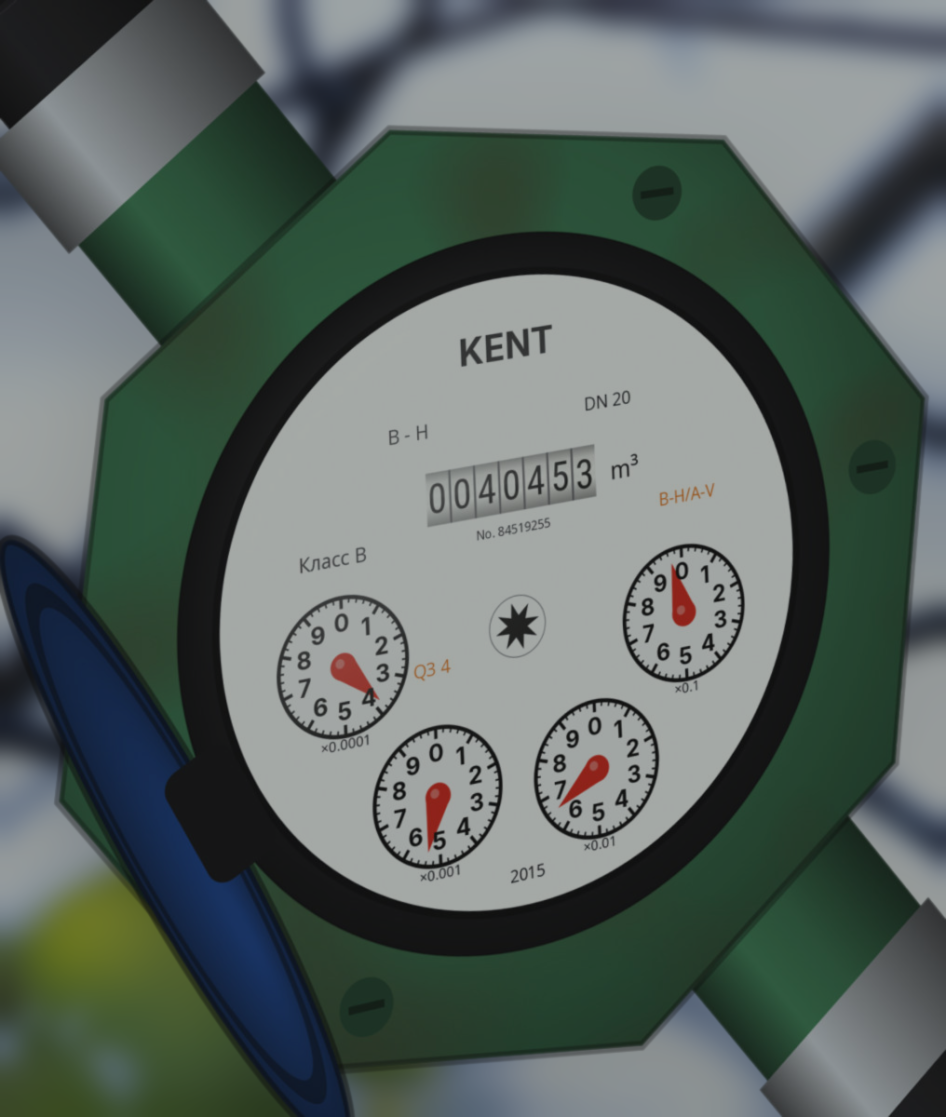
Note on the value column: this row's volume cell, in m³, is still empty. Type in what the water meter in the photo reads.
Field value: 40452.9653 m³
